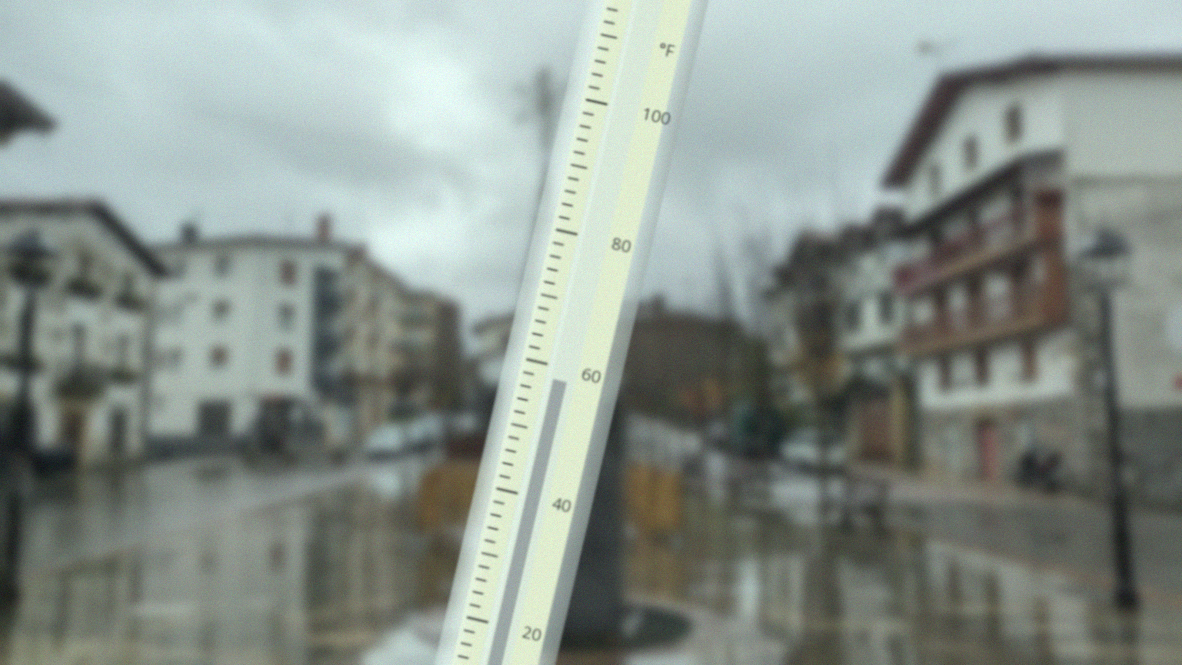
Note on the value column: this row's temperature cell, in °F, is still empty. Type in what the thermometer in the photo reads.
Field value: 58 °F
